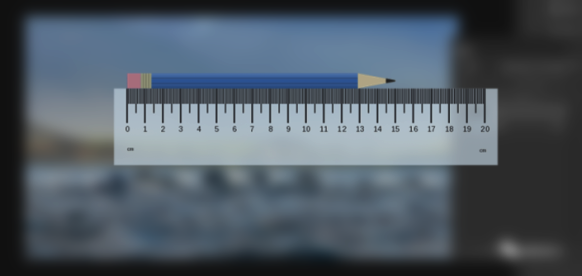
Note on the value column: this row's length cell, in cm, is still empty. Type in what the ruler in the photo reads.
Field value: 15 cm
